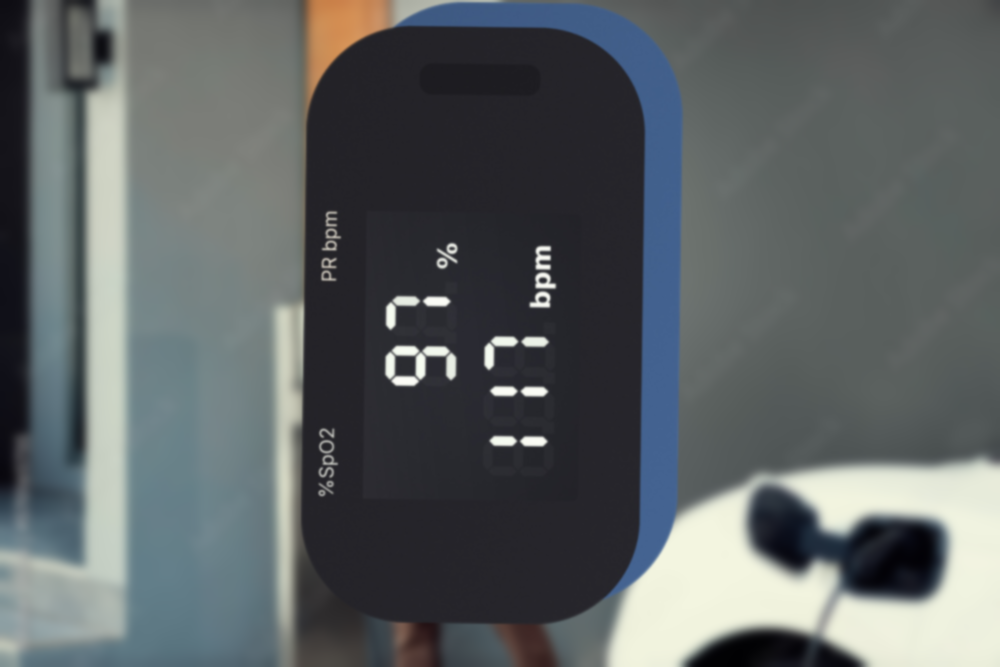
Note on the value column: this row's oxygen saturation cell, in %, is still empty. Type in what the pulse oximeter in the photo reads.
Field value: 97 %
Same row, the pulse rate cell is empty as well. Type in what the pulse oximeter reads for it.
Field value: 117 bpm
